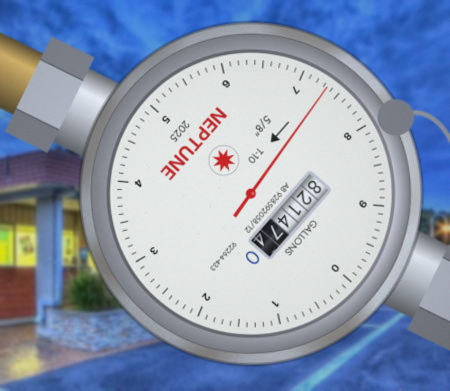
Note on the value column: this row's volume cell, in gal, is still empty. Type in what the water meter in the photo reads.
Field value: 8214737.3 gal
